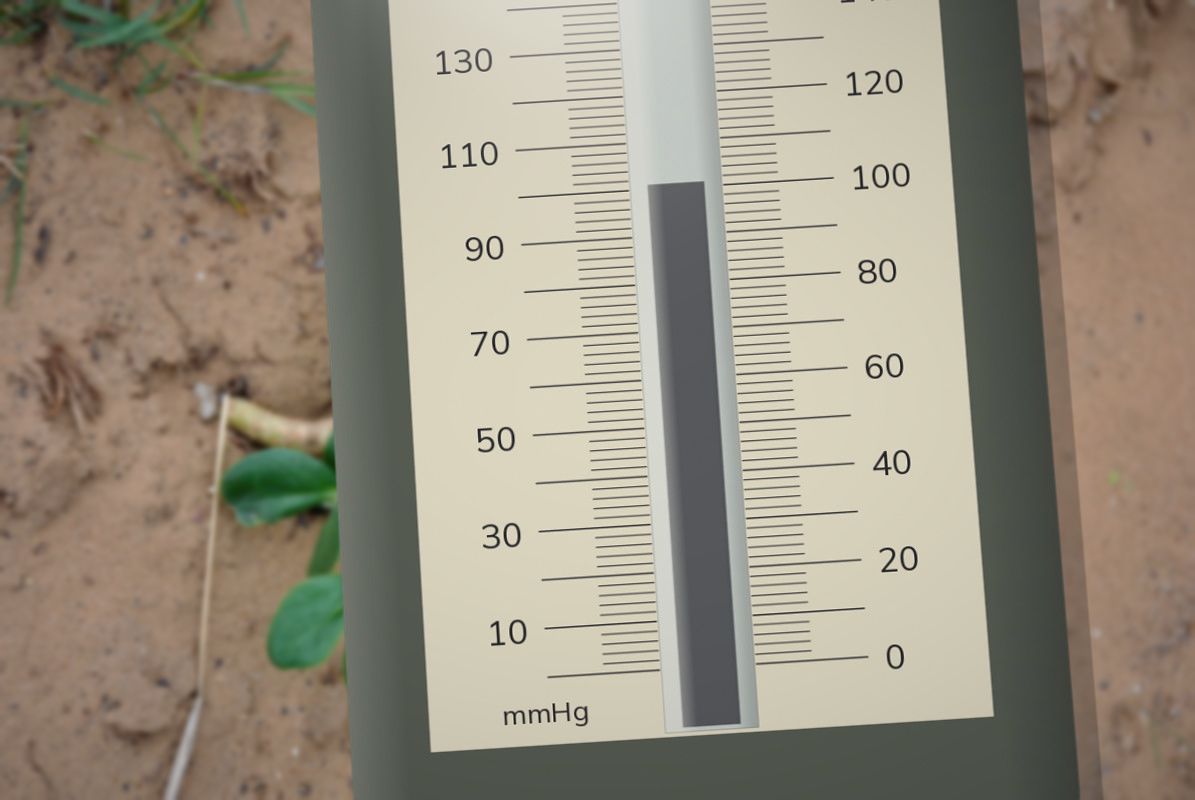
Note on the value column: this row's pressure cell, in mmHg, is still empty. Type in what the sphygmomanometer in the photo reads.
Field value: 101 mmHg
